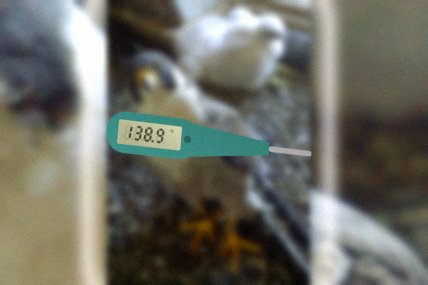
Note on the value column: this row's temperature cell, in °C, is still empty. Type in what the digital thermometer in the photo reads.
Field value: 138.9 °C
